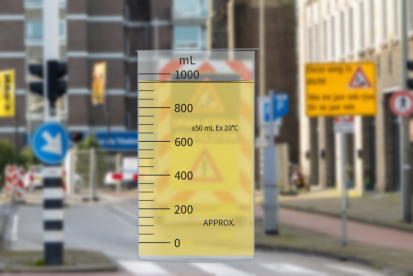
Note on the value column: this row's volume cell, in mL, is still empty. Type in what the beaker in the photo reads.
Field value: 950 mL
